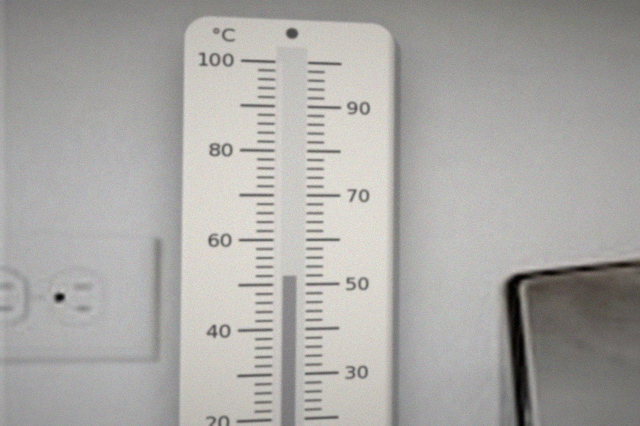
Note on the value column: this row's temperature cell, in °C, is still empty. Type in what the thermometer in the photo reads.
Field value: 52 °C
